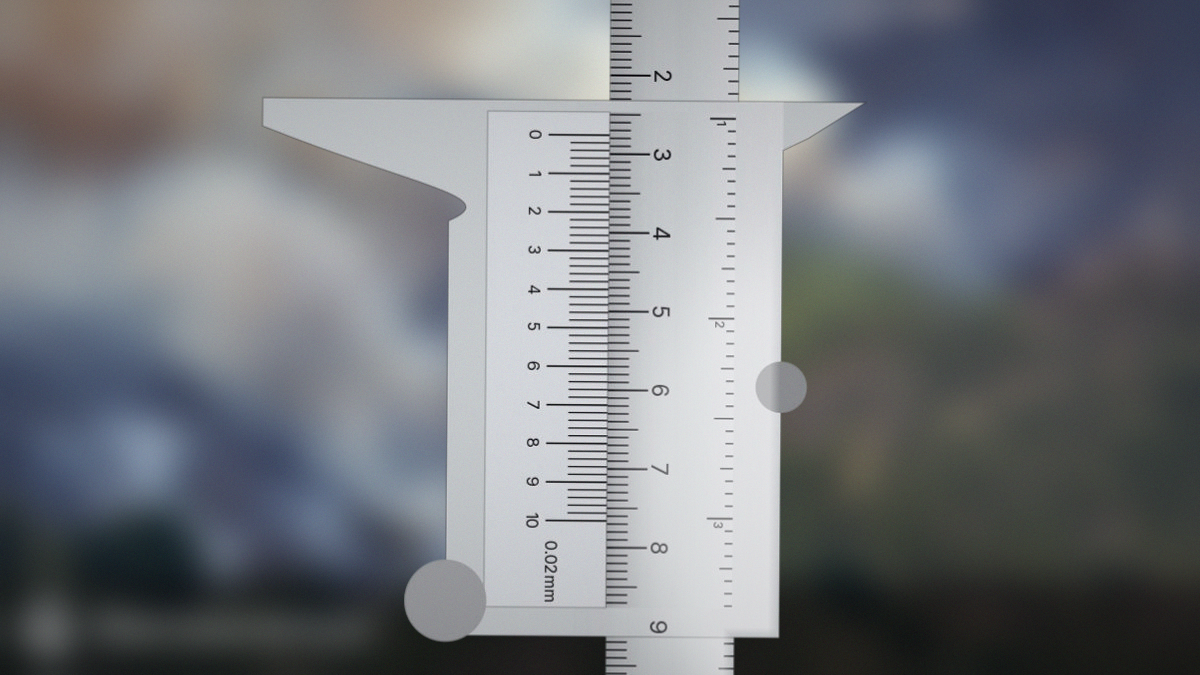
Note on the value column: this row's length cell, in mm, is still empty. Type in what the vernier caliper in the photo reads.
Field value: 27.6 mm
